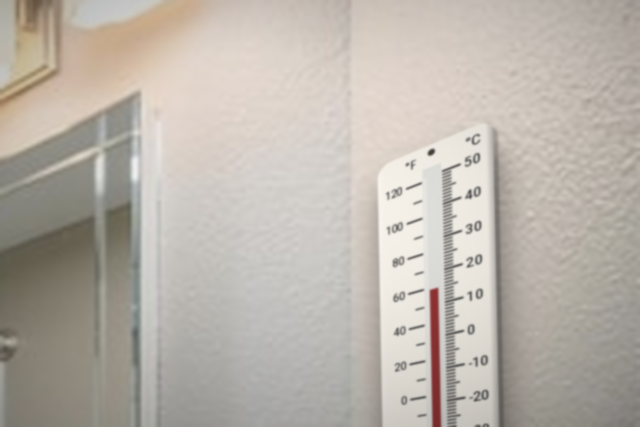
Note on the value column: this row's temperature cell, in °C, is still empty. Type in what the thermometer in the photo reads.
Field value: 15 °C
